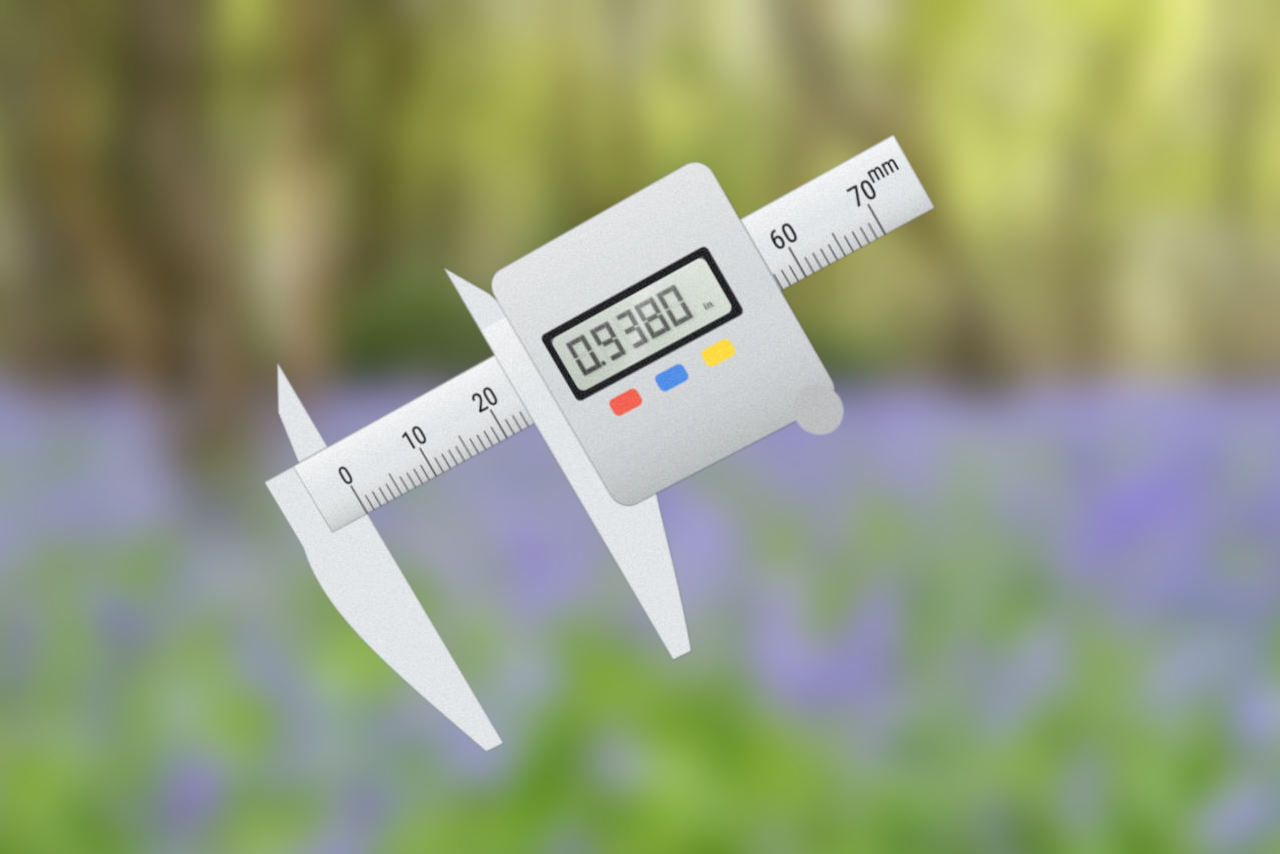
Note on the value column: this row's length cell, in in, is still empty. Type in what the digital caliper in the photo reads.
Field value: 0.9380 in
